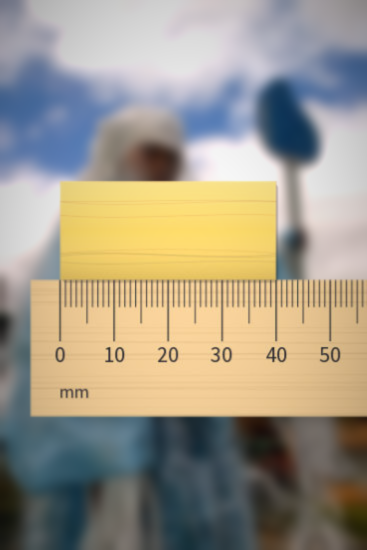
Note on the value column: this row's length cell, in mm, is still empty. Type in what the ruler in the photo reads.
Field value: 40 mm
